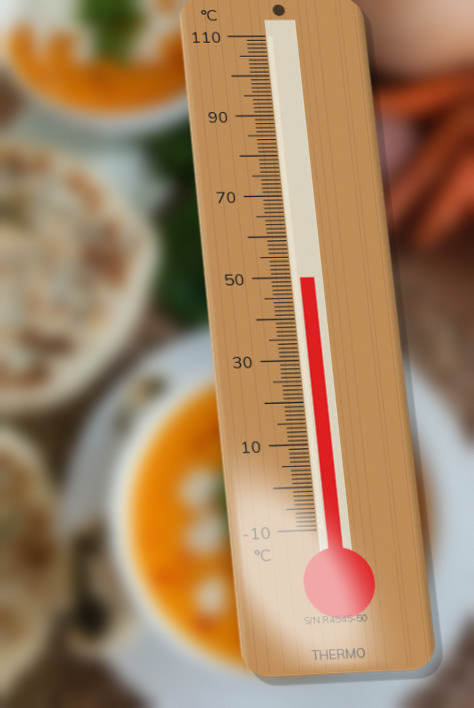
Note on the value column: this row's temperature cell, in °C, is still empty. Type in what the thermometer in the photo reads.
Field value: 50 °C
